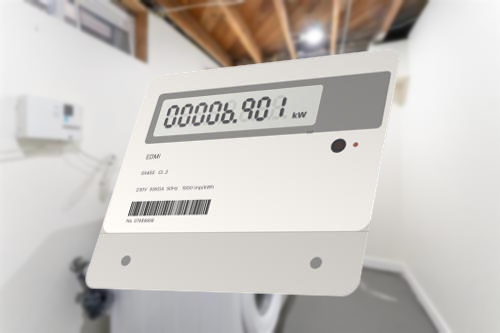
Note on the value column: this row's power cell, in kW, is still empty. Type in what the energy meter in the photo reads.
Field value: 6.901 kW
